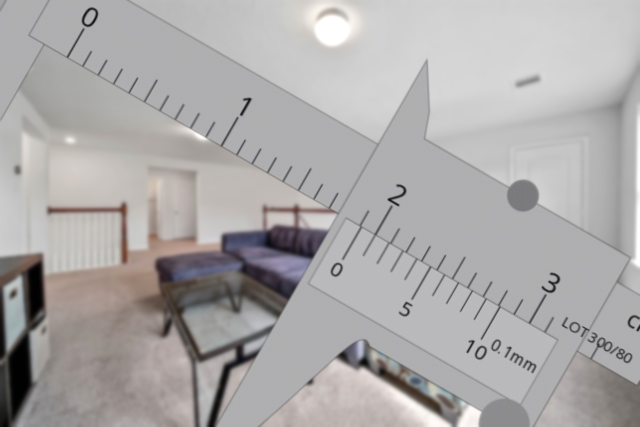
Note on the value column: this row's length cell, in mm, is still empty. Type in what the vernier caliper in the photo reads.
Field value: 19.1 mm
